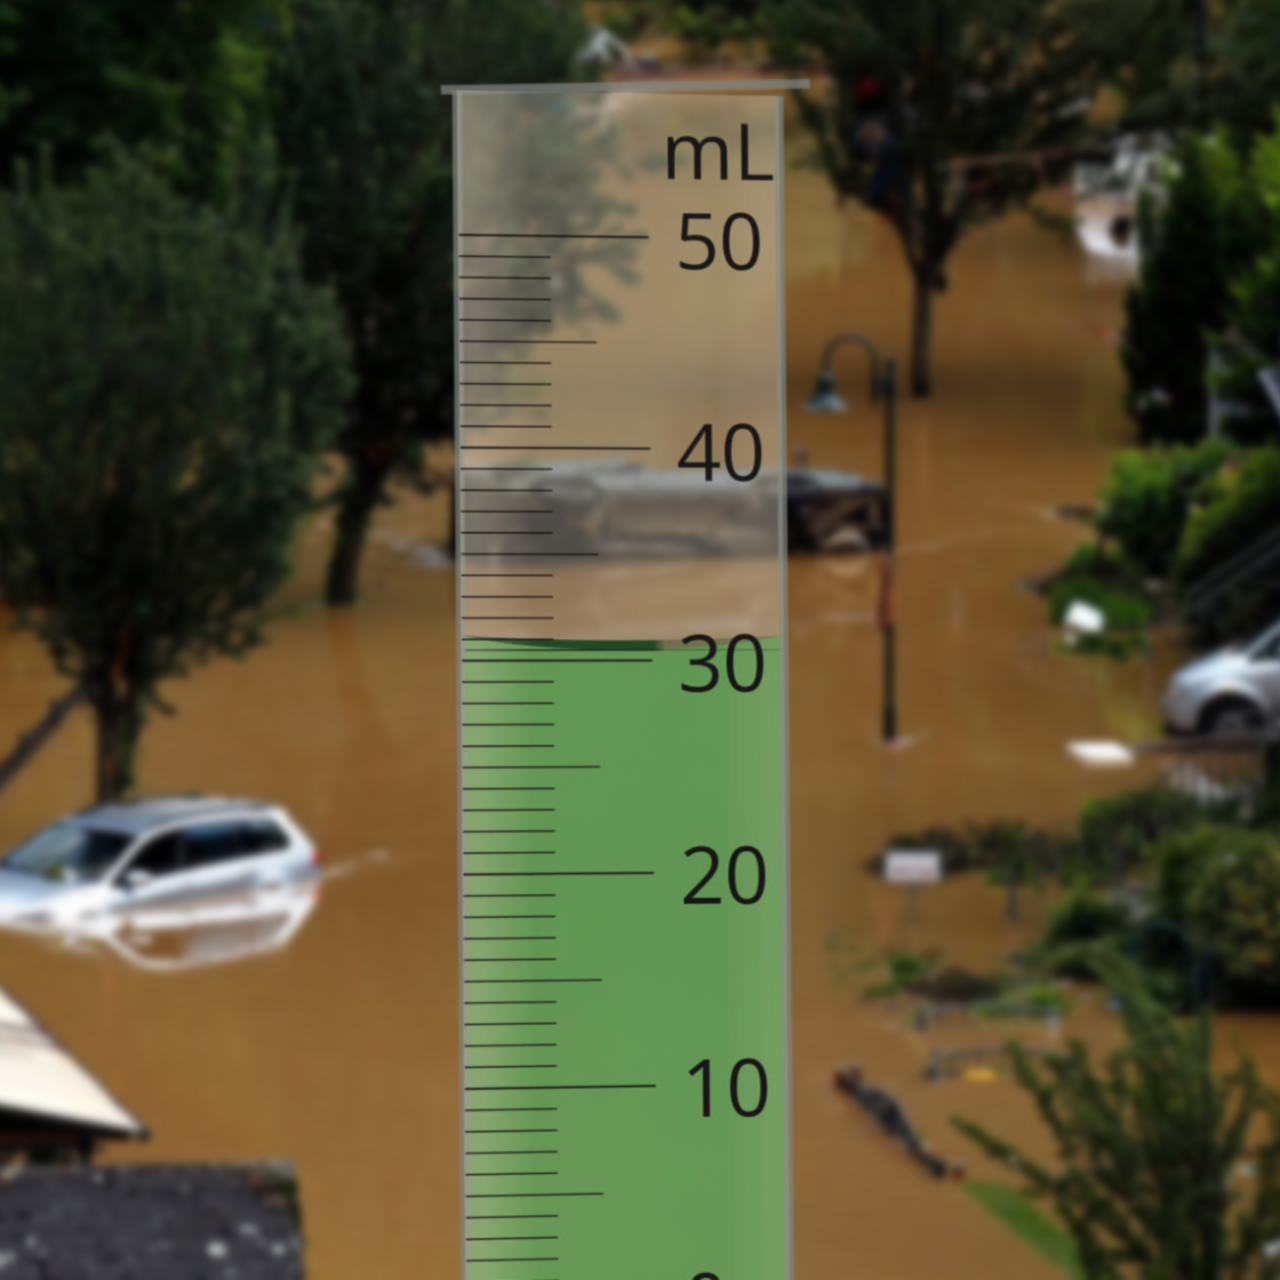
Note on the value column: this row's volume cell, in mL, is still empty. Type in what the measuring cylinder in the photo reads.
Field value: 30.5 mL
